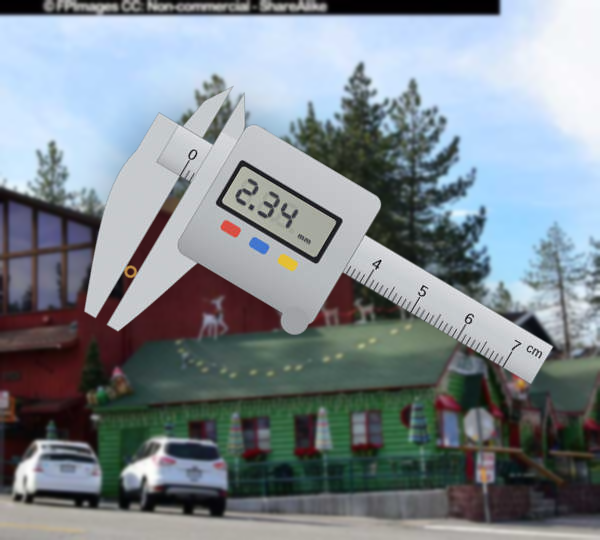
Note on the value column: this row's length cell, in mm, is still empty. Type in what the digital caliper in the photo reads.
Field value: 2.34 mm
